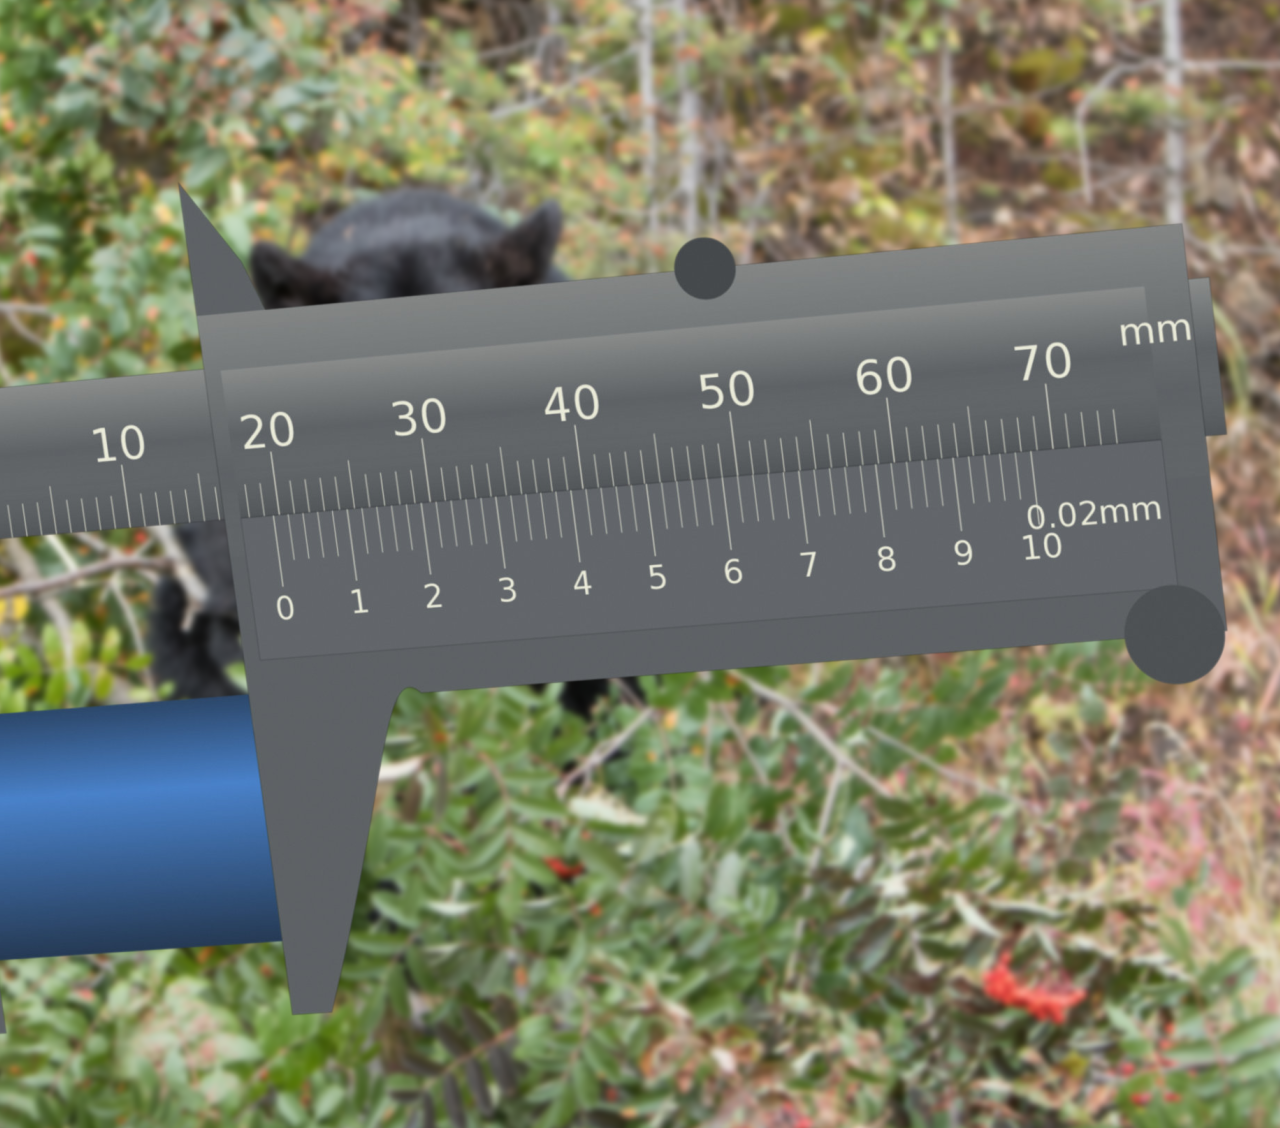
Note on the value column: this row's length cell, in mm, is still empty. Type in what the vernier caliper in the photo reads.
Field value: 19.6 mm
